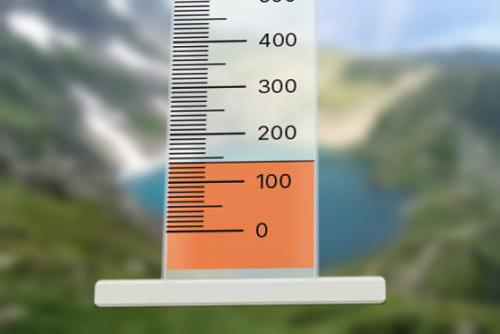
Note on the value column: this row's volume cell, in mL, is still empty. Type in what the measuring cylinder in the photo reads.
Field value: 140 mL
